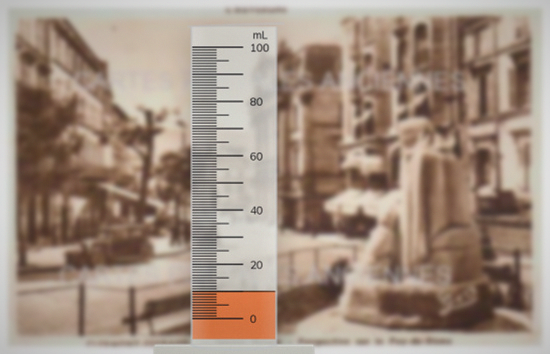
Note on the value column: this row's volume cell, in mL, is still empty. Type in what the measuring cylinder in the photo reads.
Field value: 10 mL
